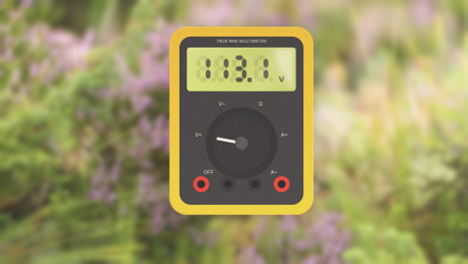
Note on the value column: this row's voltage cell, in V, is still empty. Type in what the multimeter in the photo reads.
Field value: 113.1 V
